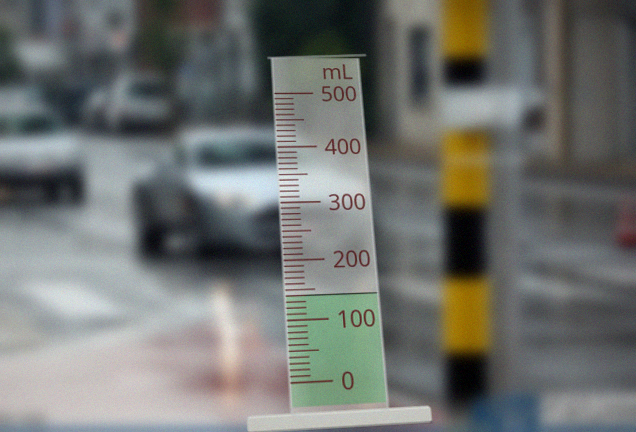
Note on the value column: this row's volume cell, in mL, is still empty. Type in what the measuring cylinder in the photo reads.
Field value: 140 mL
